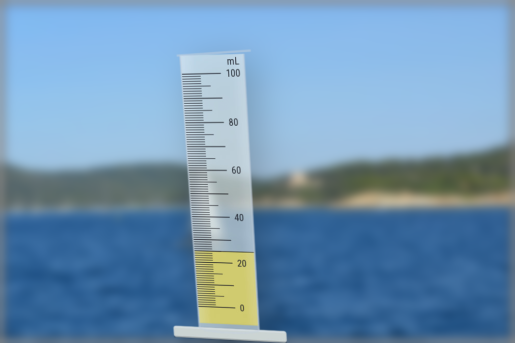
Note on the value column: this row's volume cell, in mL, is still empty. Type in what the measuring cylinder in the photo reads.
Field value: 25 mL
